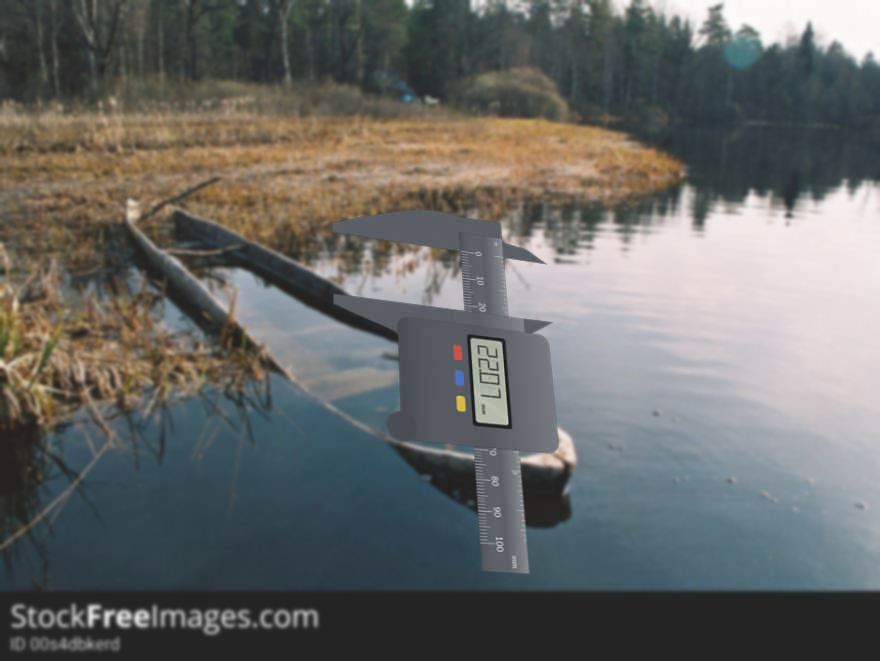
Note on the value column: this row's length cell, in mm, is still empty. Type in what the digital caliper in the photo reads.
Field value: 22.07 mm
